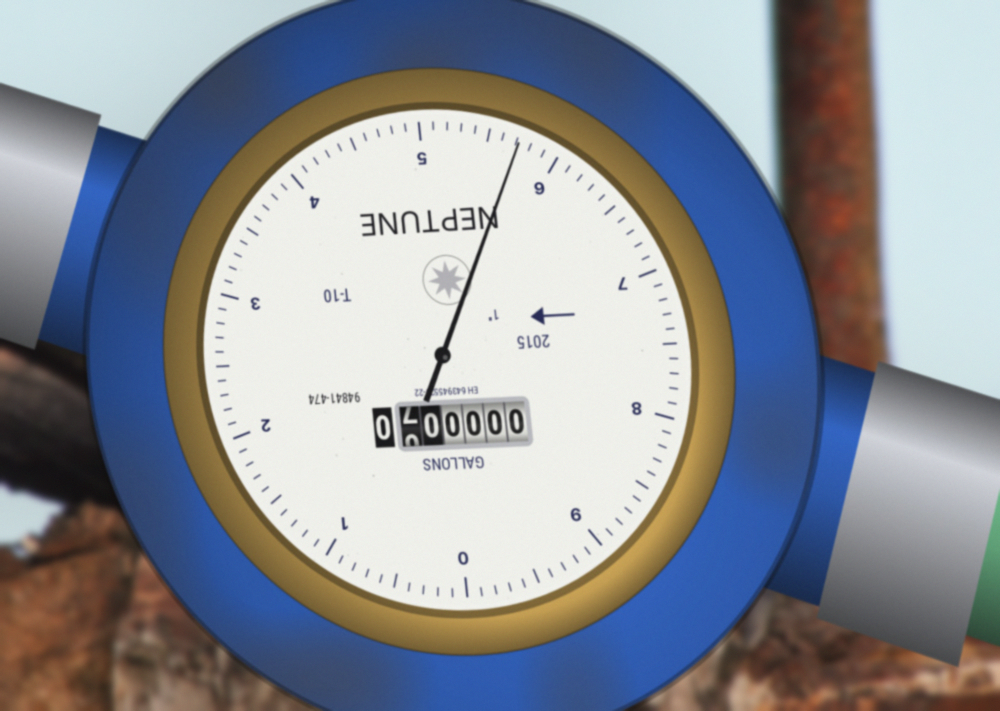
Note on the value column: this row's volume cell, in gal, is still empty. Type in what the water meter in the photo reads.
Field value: 65.7 gal
